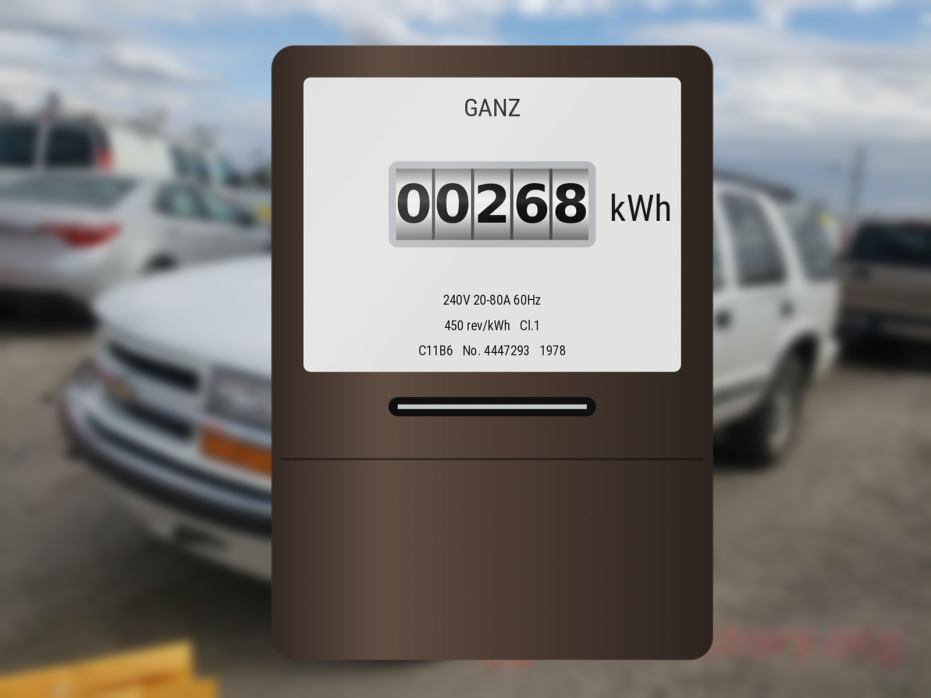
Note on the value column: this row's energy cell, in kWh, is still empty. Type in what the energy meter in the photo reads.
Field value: 268 kWh
